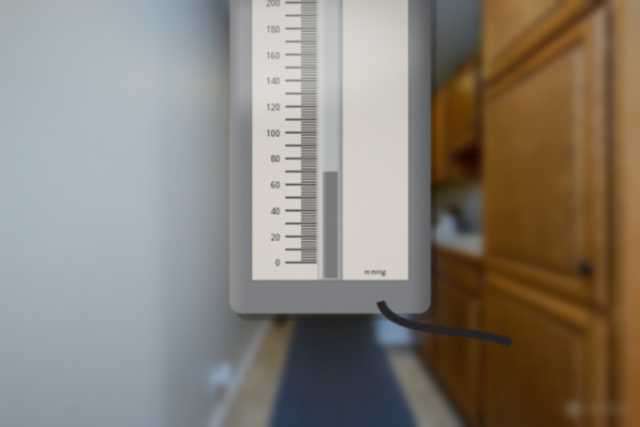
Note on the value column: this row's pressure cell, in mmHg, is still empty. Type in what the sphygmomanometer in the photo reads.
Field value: 70 mmHg
